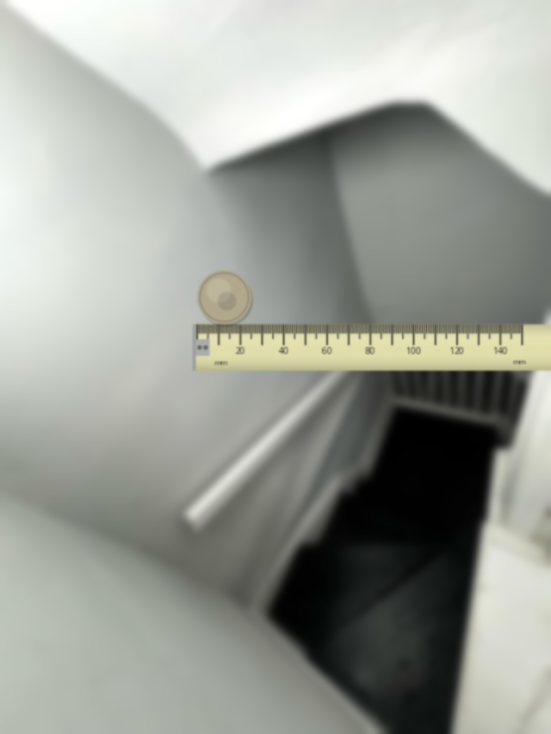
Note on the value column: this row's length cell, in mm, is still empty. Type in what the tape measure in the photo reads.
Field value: 25 mm
